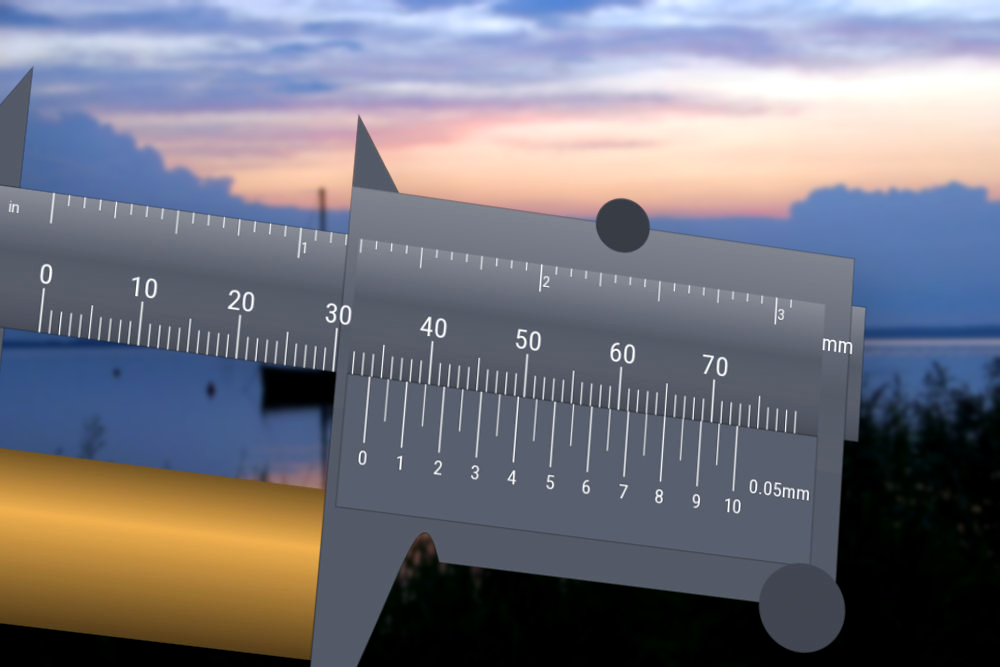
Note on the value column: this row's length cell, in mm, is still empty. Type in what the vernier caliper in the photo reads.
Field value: 33.8 mm
